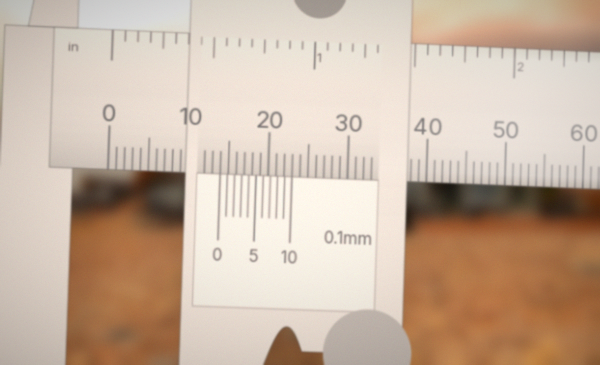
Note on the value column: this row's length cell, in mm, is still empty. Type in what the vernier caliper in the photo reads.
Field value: 14.0 mm
